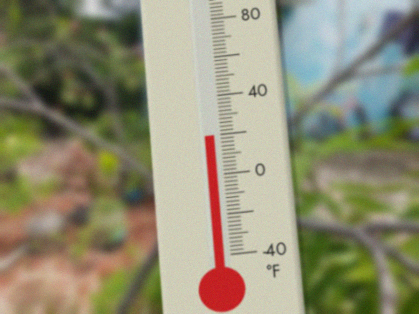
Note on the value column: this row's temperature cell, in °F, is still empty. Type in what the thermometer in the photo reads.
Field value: 20 °F
